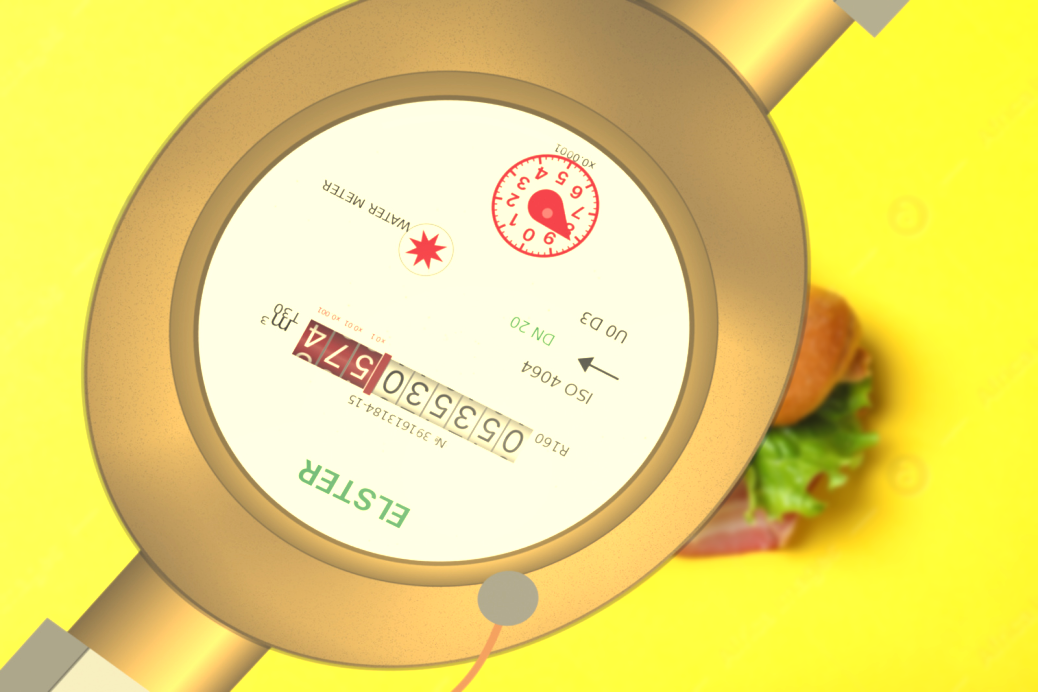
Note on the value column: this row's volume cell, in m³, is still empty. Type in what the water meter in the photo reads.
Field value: 53530.5738 m³
